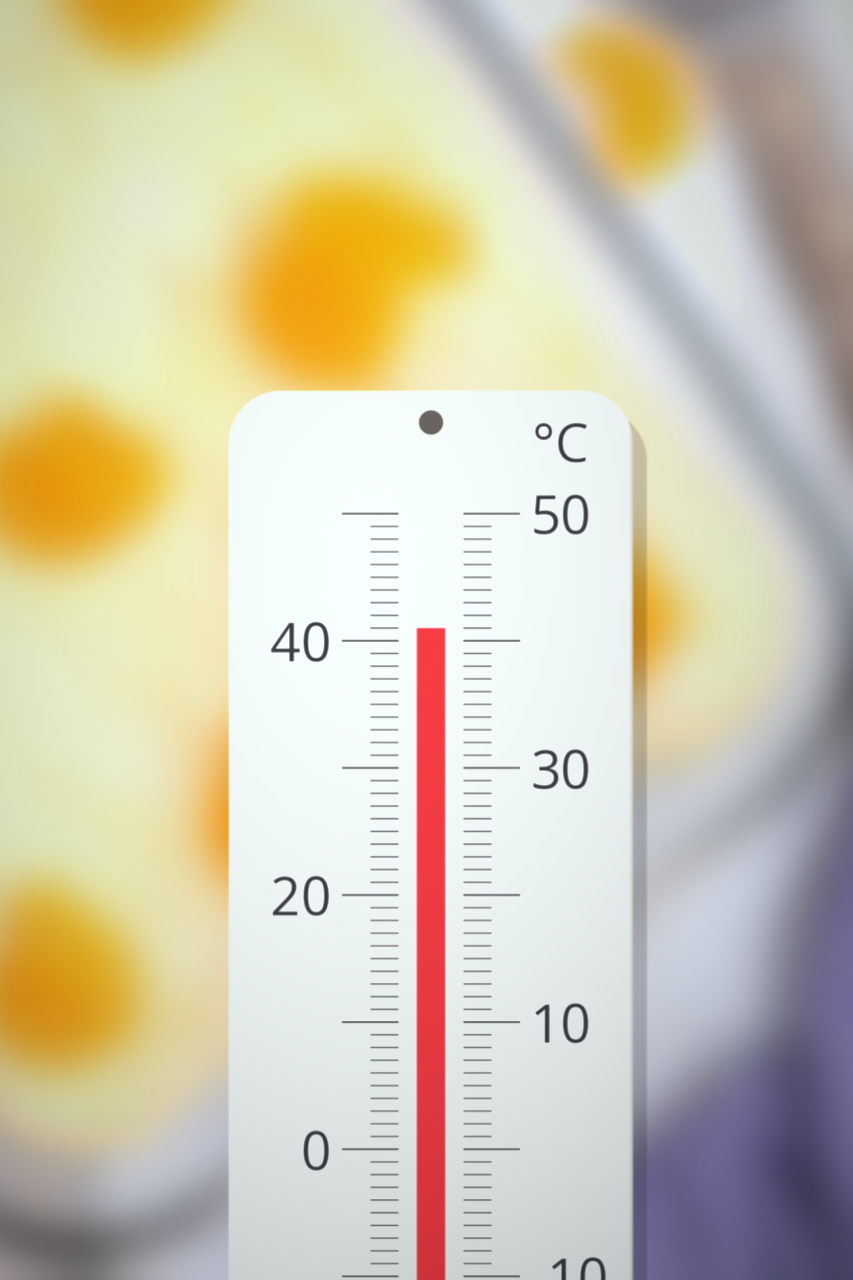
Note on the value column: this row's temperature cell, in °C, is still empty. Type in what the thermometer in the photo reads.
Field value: 41 °C
